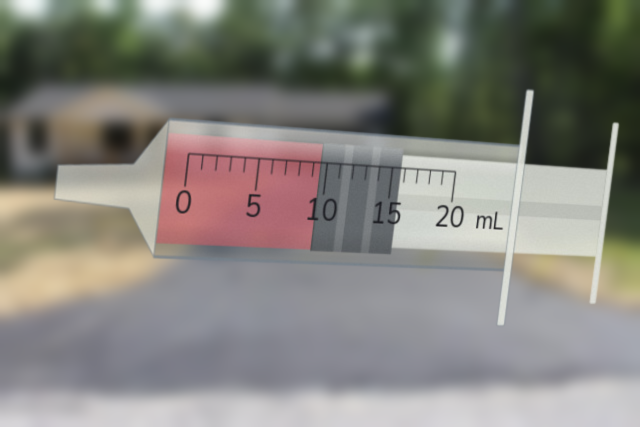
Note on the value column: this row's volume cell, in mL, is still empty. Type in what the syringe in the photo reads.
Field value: 9.5 mL
